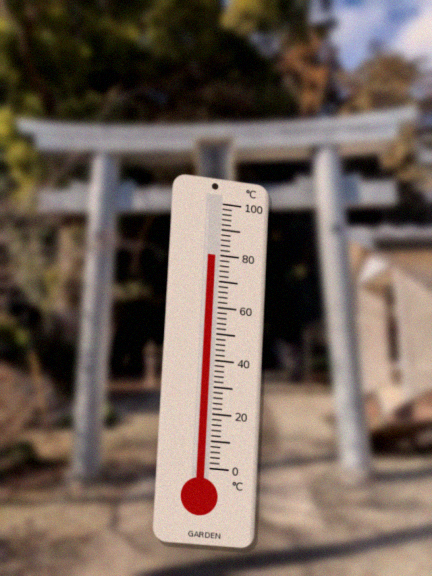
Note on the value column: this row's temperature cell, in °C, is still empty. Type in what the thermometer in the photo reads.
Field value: 80 °C
